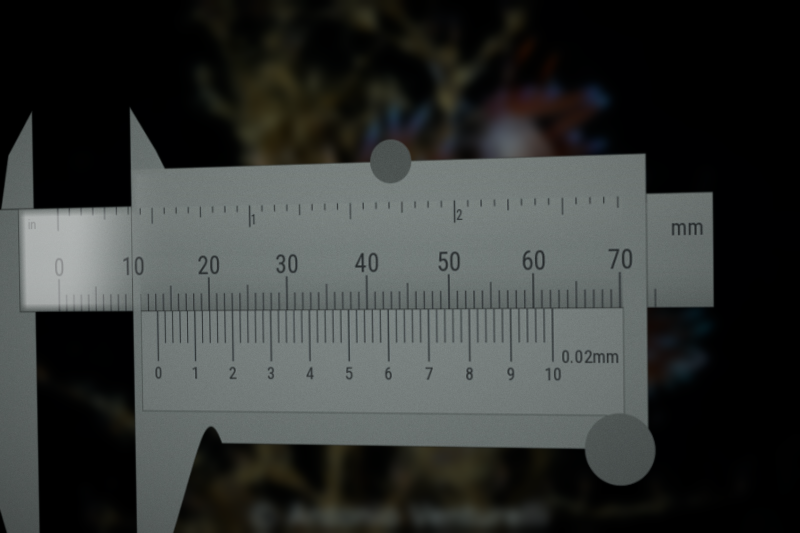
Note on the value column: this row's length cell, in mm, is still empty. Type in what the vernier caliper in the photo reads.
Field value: 13.2 mm
